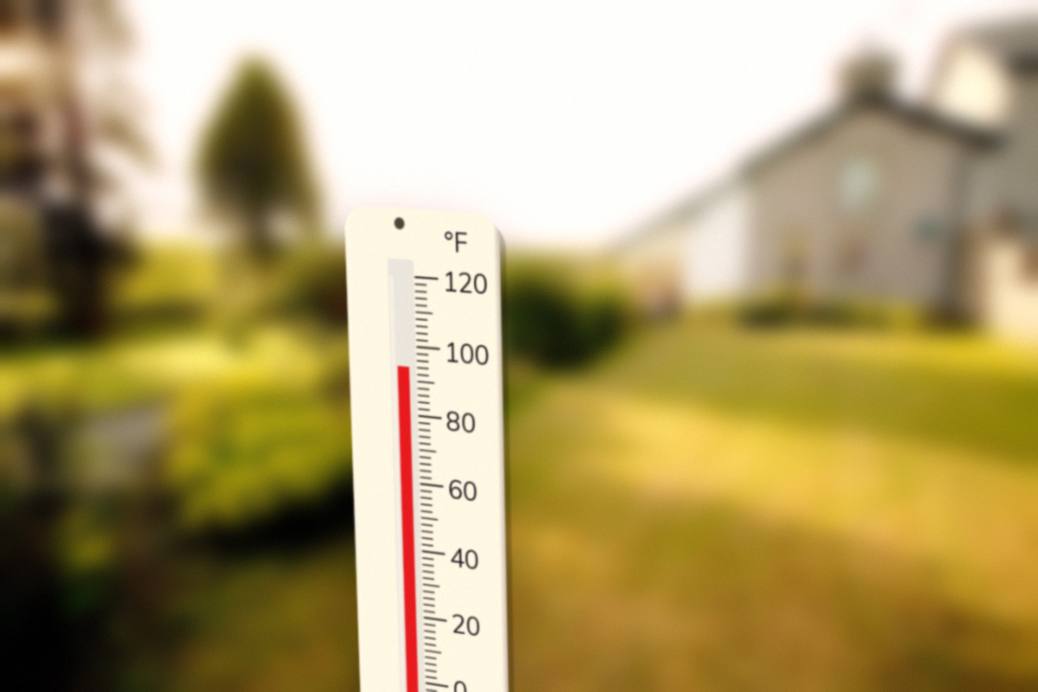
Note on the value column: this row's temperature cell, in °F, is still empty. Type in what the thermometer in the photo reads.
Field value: 94 °F
